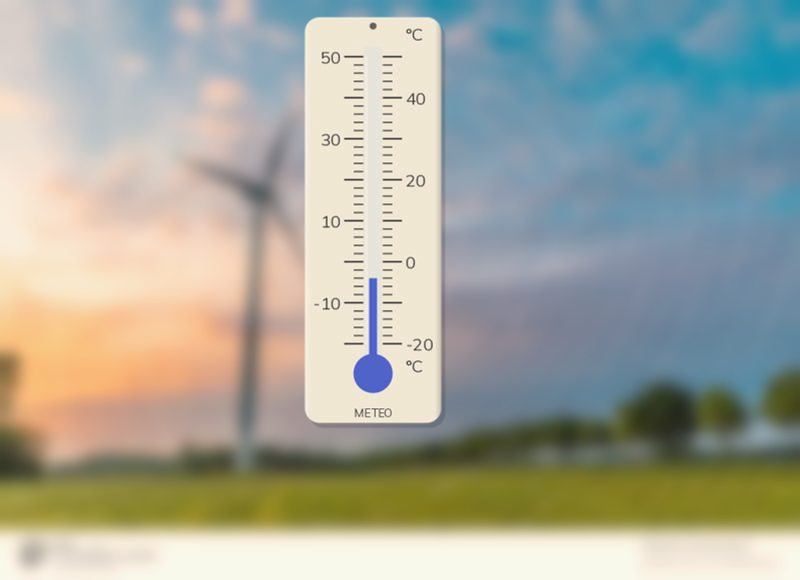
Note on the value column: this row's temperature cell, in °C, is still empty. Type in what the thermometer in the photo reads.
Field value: -4 °C
